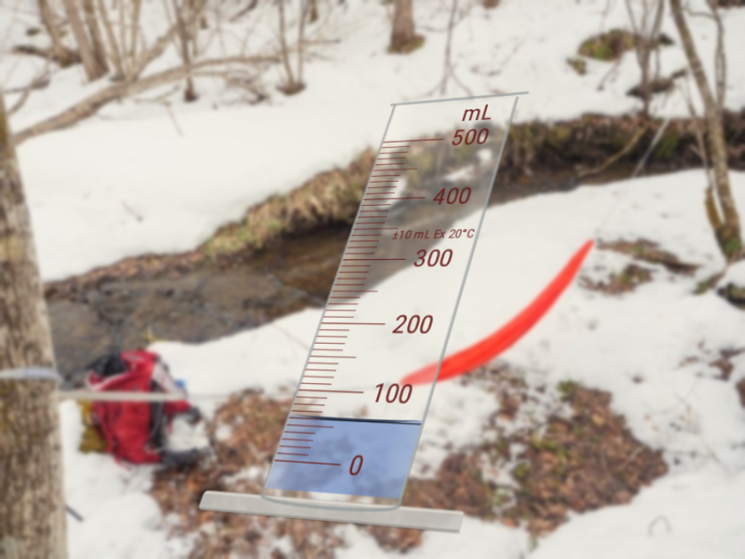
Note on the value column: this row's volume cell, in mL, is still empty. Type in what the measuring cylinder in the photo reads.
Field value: 60 mL
